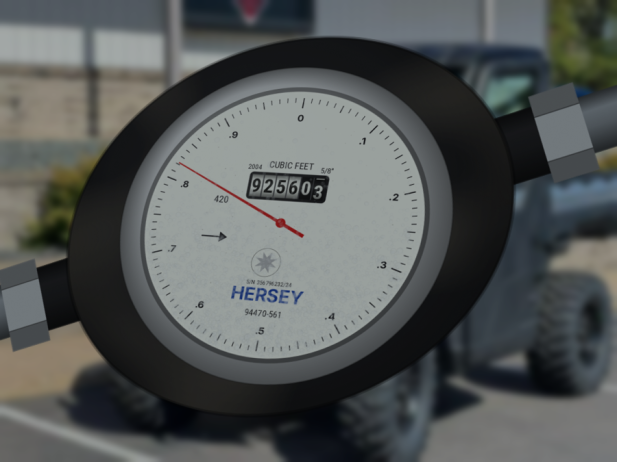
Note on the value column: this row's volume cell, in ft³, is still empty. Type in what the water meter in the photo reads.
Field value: 925602.82 ft³
